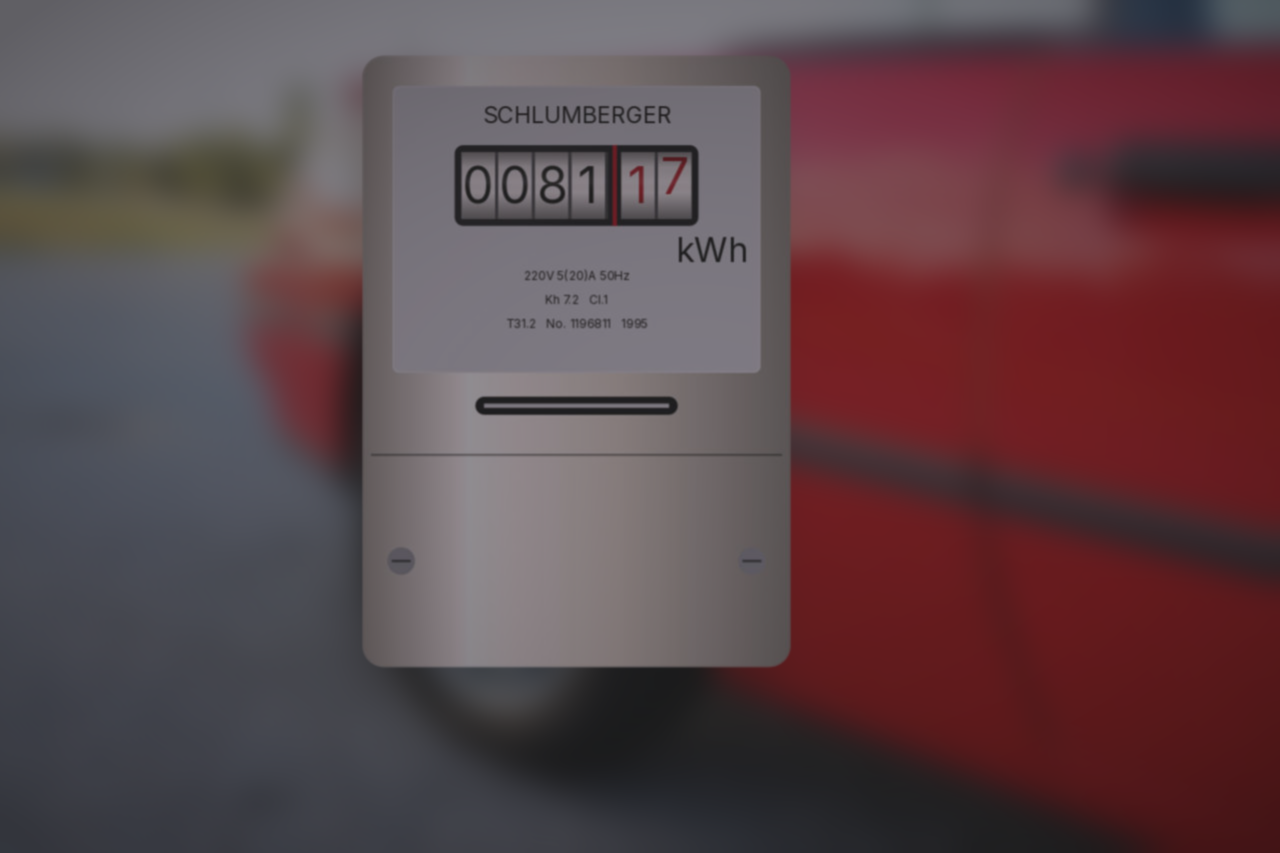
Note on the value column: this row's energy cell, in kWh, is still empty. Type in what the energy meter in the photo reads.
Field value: 81.17 kWh
